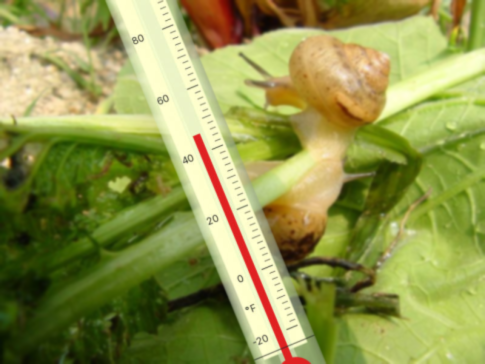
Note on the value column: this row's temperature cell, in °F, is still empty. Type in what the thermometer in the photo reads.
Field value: 46 °F
